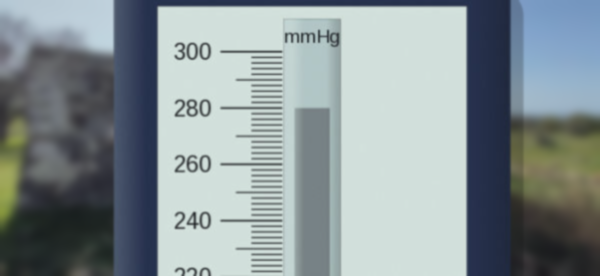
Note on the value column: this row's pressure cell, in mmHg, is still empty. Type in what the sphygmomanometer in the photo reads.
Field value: 280 mmHg
